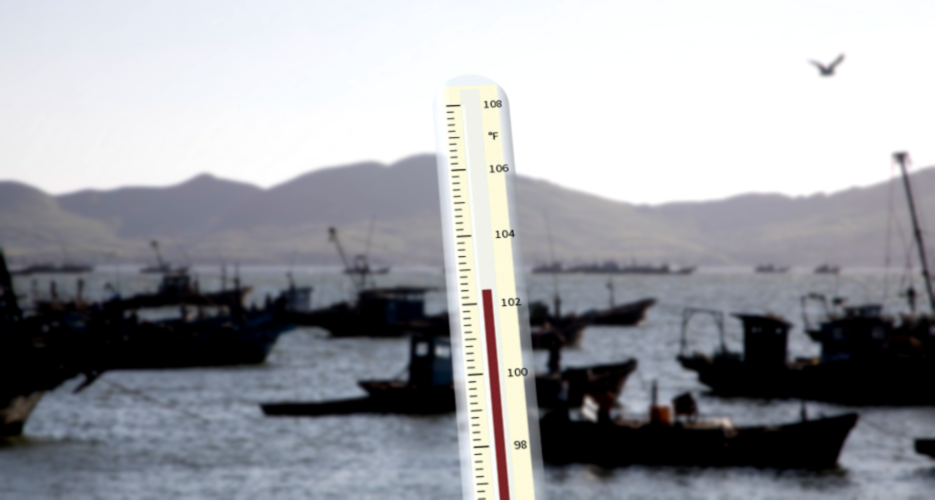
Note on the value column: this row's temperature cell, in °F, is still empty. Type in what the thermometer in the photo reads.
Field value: 102.4 °F
